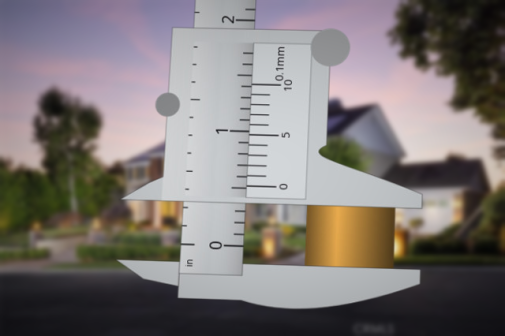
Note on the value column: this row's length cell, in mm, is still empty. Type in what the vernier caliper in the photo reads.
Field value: 5.2 mm
